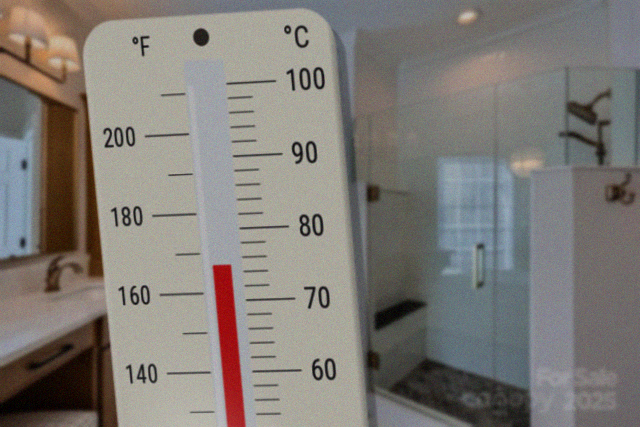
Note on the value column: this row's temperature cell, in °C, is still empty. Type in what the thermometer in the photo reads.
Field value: 75 °C
